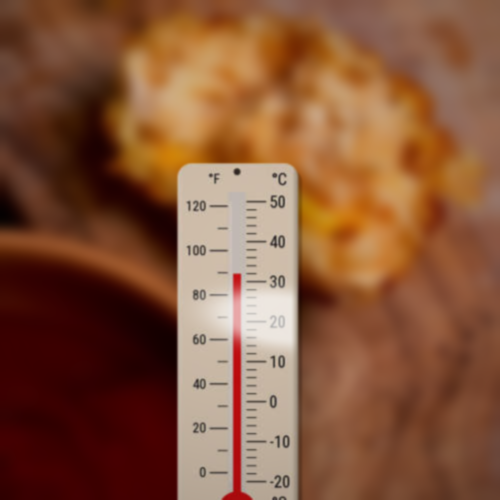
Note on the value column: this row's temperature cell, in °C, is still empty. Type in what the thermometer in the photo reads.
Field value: 32 °C
